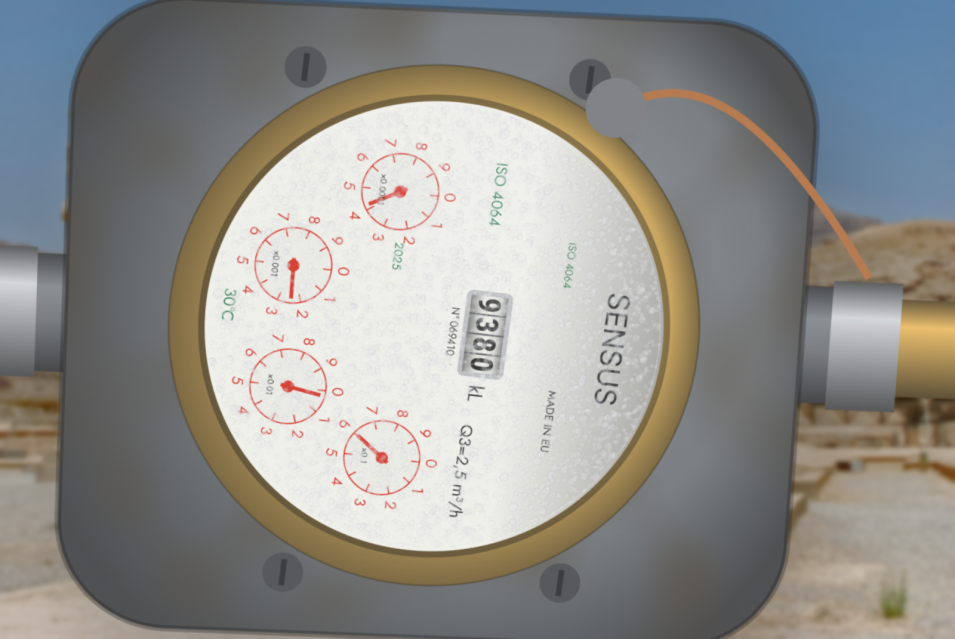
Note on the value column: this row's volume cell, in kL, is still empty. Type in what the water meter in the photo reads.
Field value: 9380.6024 kL
